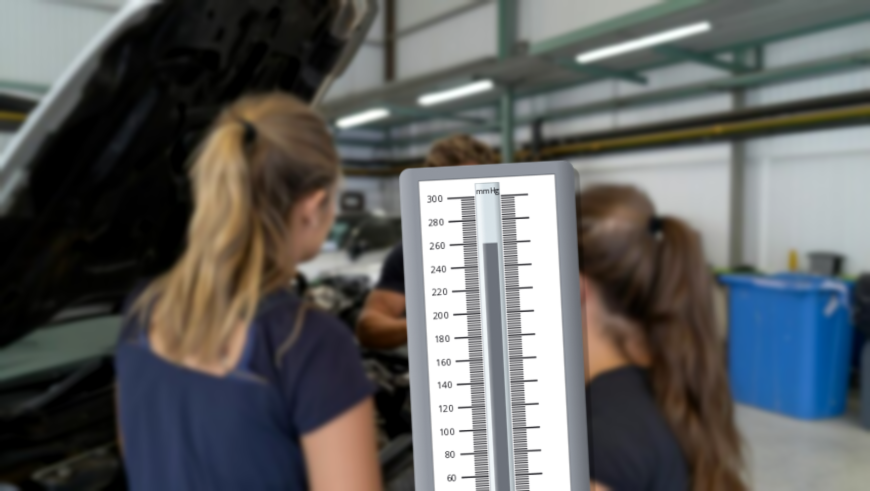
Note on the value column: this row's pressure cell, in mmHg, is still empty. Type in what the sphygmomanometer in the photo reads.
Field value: 260 mmHg
